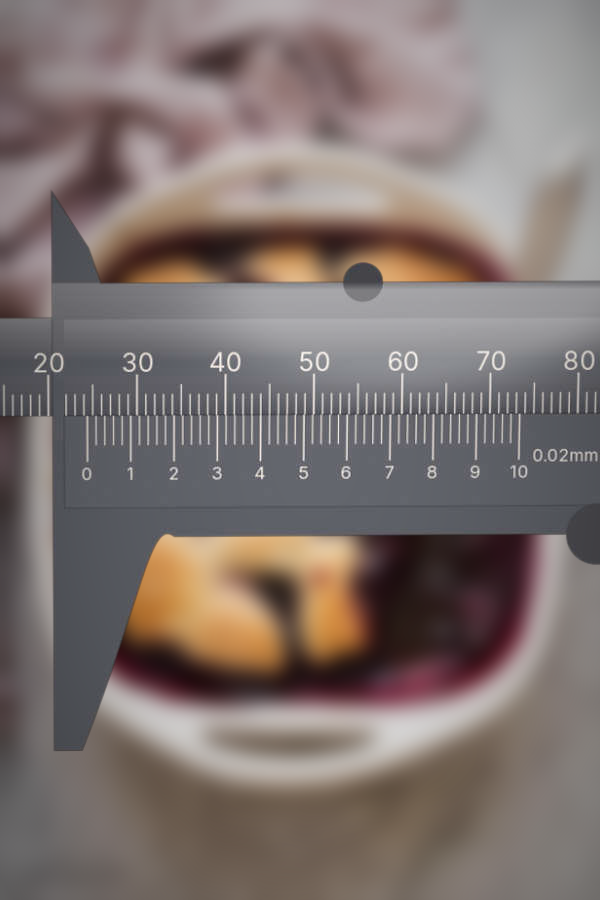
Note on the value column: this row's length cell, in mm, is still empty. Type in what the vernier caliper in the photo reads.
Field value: 24.4 mm
